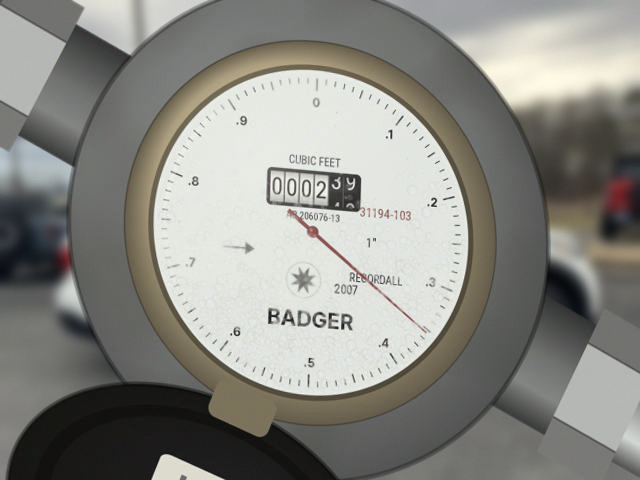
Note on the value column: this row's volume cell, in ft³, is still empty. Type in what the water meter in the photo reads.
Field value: 239.35 ft³
